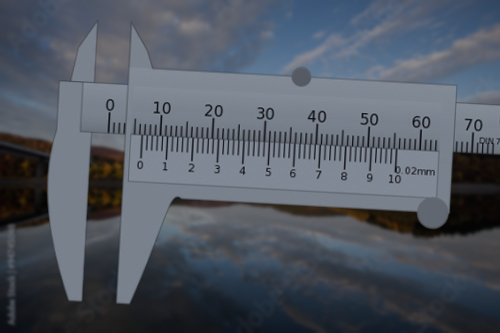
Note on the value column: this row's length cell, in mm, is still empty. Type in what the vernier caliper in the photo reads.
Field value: 6.5 mm
